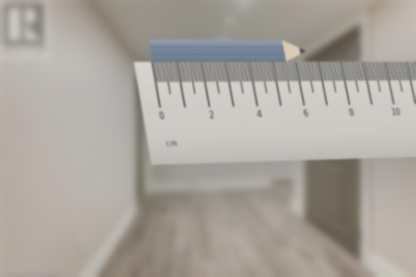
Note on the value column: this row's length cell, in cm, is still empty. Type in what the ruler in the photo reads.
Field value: 6.5 cm
